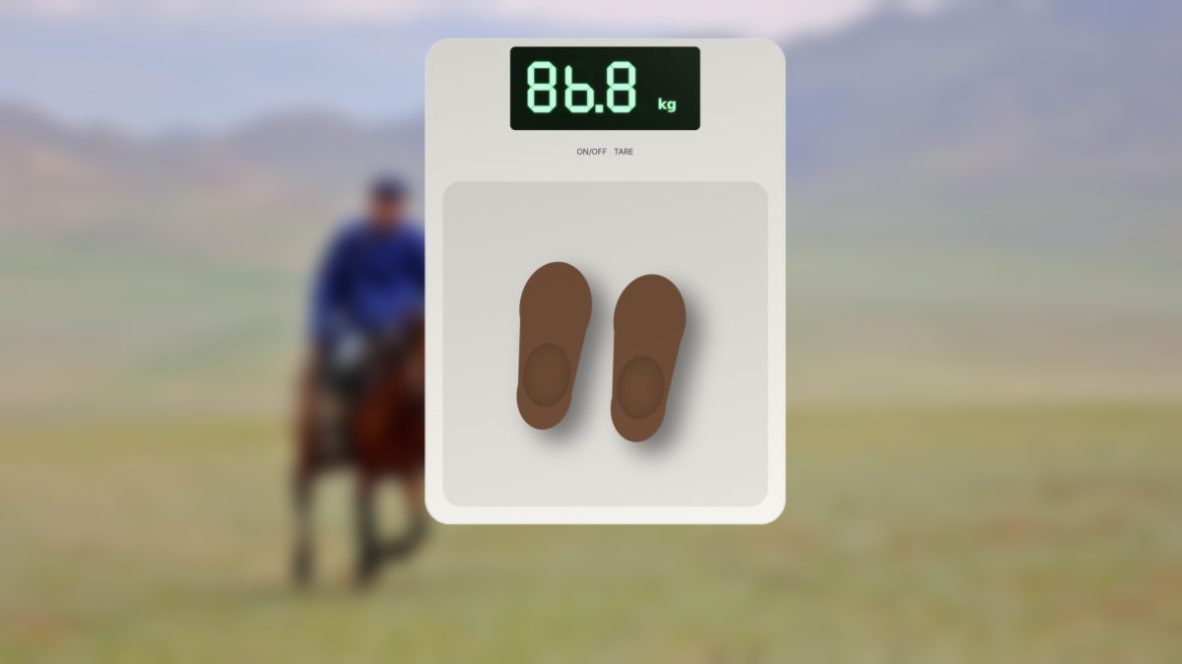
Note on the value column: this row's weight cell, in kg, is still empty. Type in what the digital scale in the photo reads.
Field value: 86.8 kg
